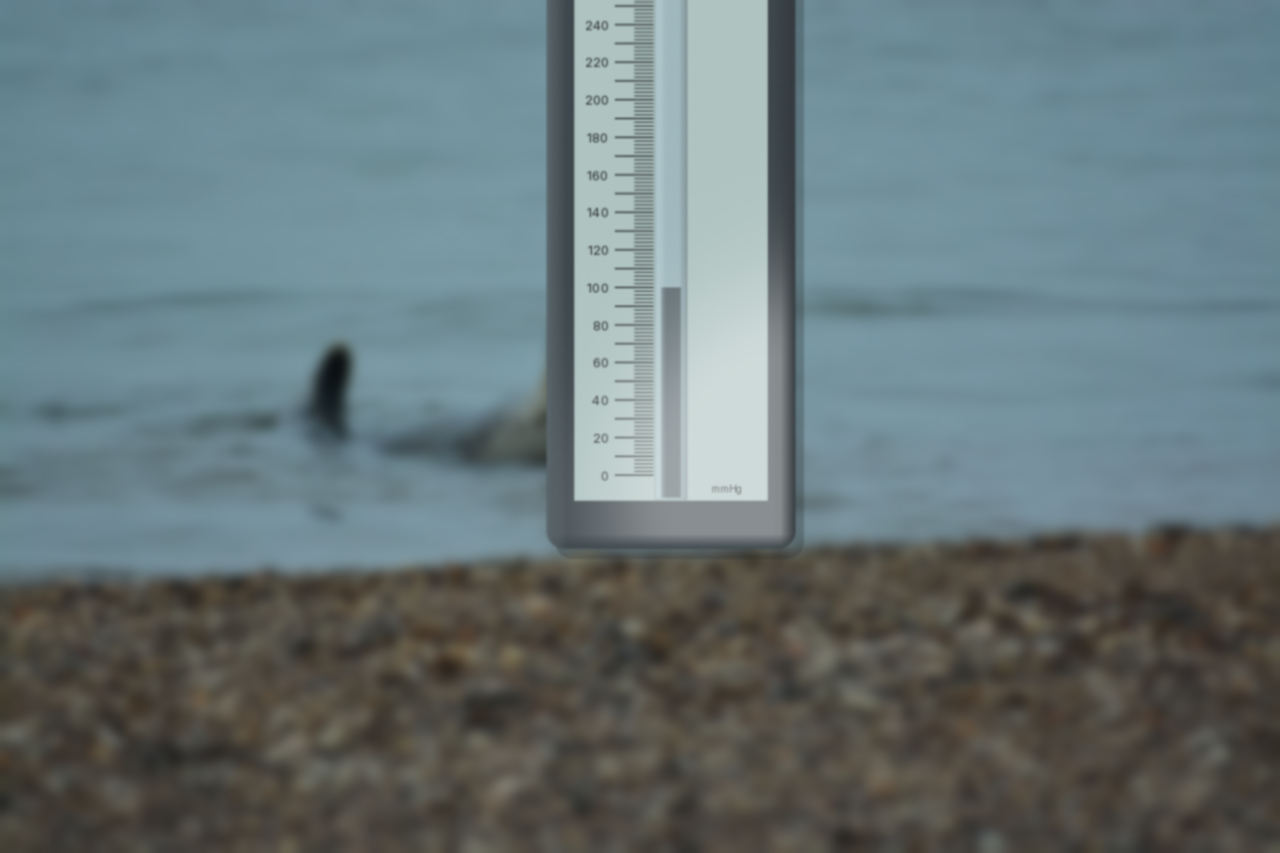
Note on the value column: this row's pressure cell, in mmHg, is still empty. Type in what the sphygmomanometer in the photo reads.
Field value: 100 mmHg
